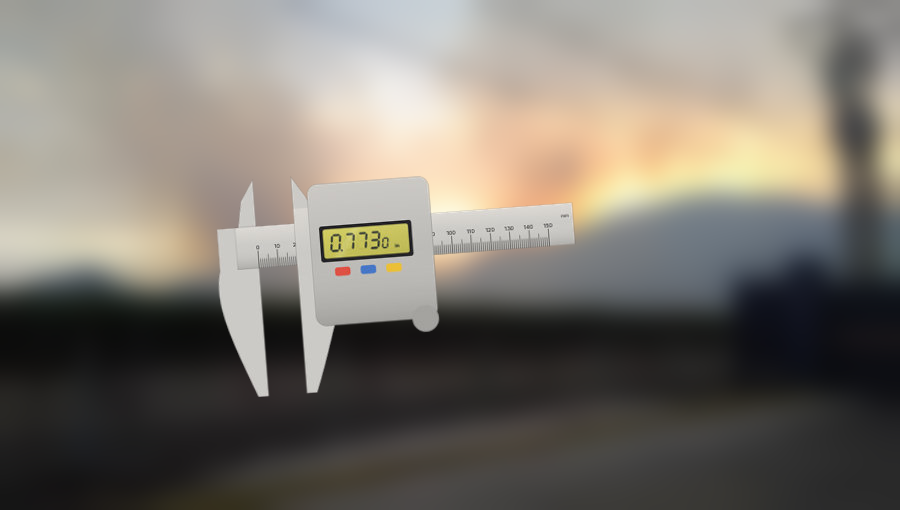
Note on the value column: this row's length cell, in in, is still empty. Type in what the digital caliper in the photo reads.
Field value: 0.7730 in
